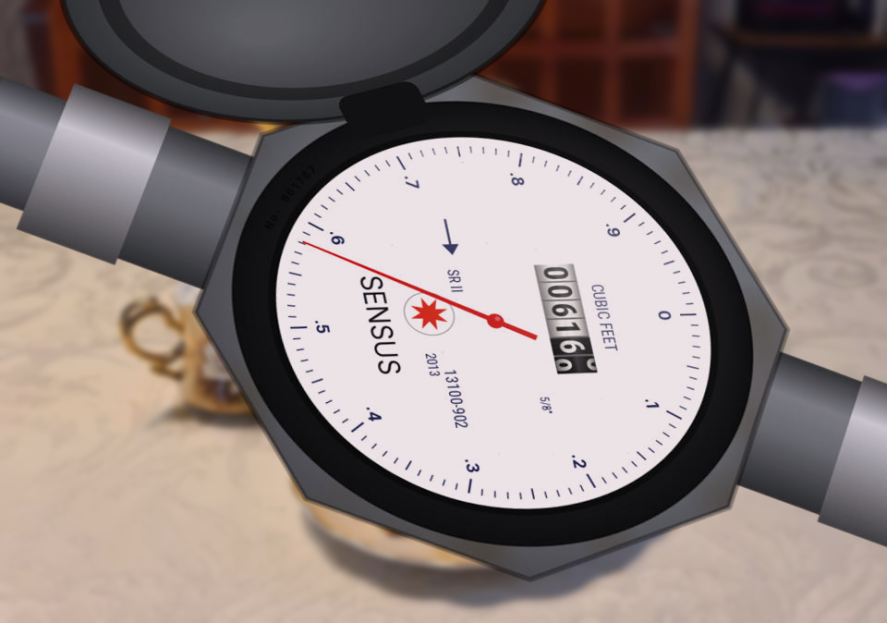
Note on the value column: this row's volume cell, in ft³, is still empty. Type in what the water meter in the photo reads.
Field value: 6168.58 ft³
